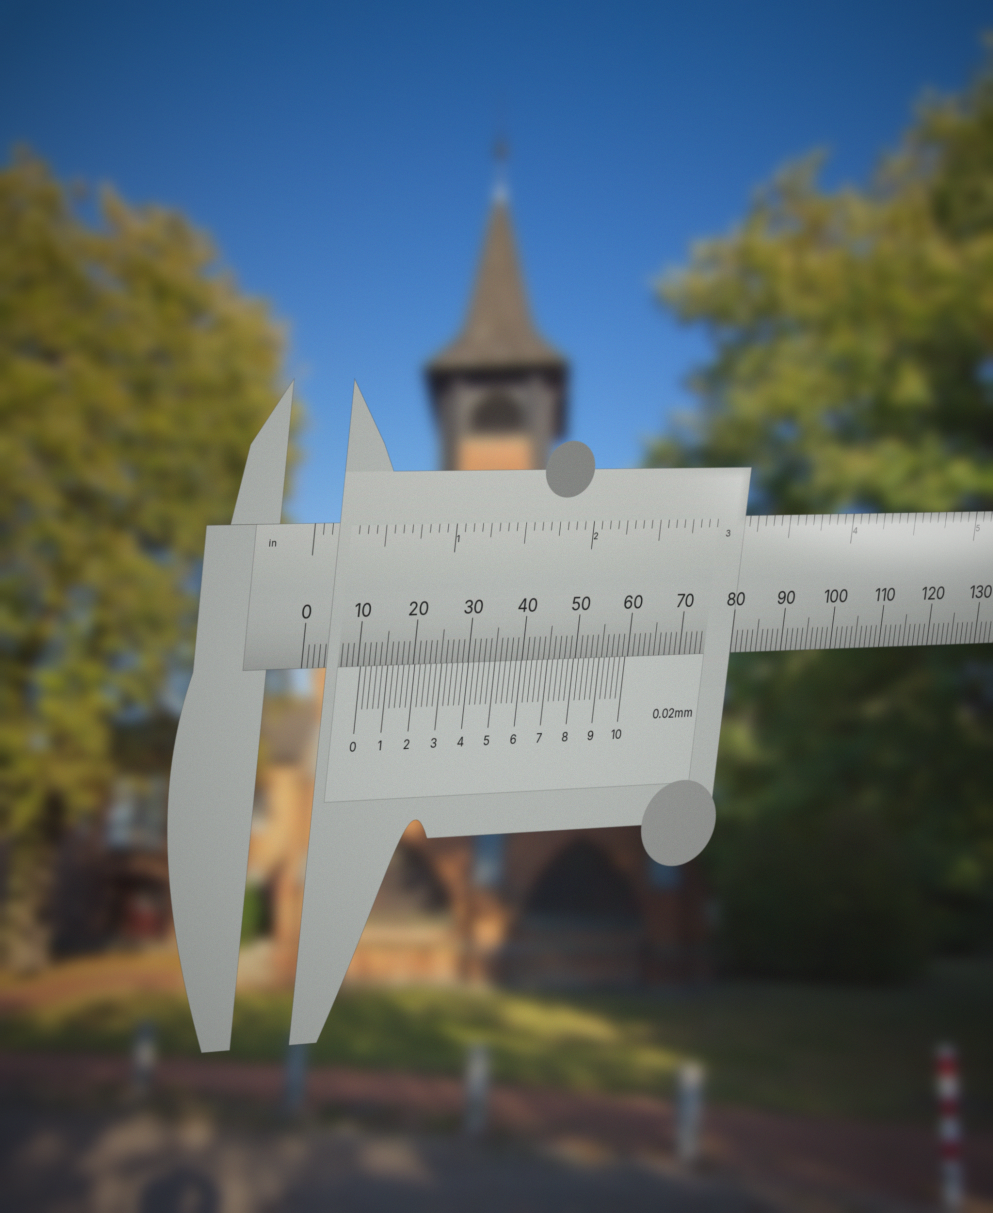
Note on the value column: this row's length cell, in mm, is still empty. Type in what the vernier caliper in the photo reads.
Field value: 10.5 mm
